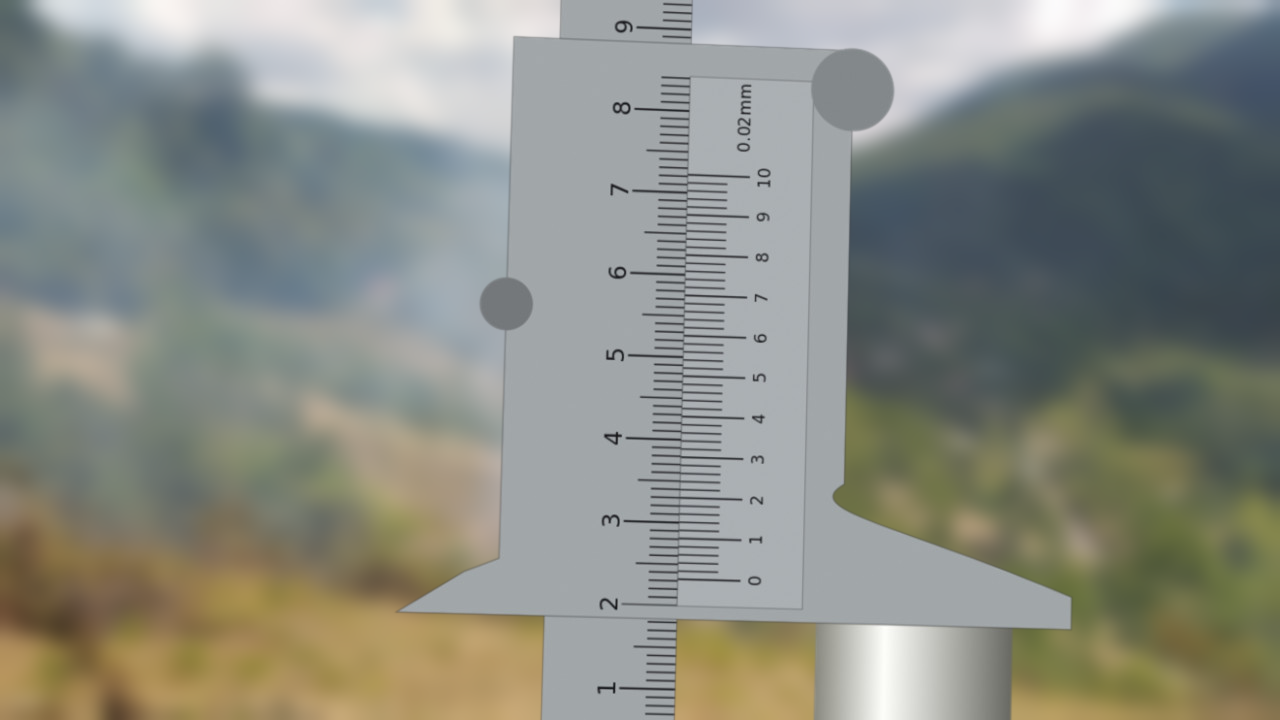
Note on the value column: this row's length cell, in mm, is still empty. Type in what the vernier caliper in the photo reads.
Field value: 23.2 mm
